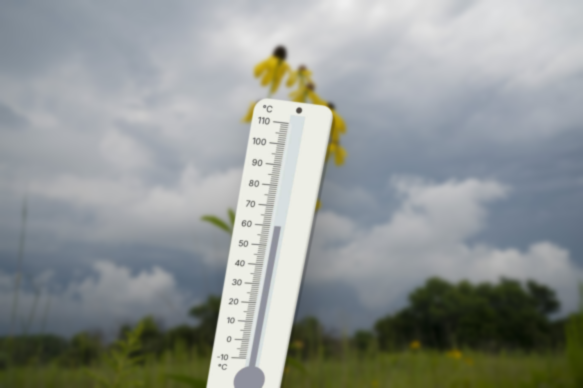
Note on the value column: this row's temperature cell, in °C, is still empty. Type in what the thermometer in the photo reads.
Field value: 60 °C
